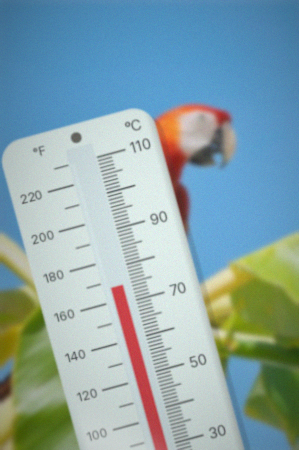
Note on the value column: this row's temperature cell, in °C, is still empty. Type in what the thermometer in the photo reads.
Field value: 75 °C
